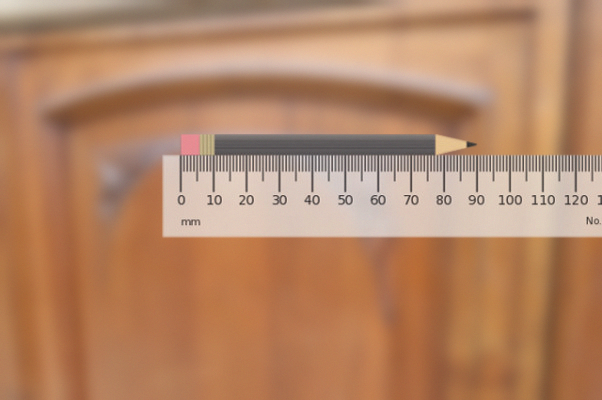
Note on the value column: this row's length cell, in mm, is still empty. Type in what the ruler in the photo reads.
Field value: 90 mm
